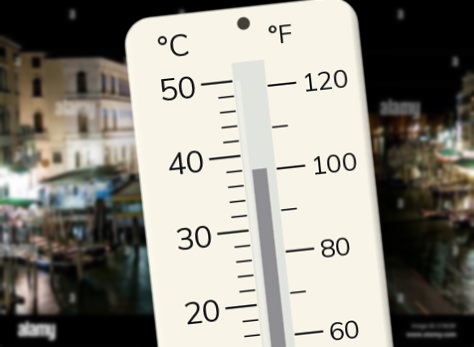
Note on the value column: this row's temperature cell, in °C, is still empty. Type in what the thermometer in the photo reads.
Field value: 38 °C
